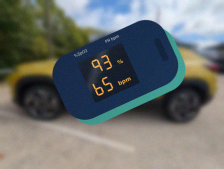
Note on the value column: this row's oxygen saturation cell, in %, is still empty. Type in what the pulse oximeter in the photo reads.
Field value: 93 %
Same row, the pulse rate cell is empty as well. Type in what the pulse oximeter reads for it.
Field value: 65 bpm
